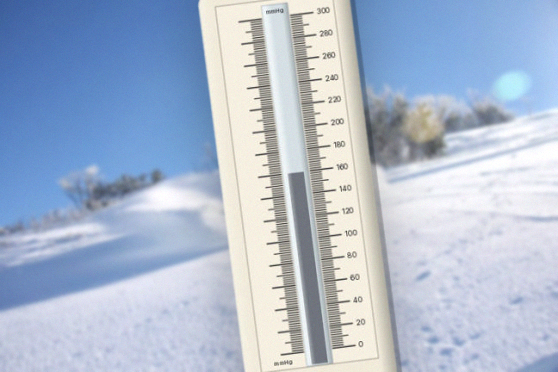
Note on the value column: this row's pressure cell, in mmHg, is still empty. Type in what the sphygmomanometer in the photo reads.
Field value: 160 mmHg
